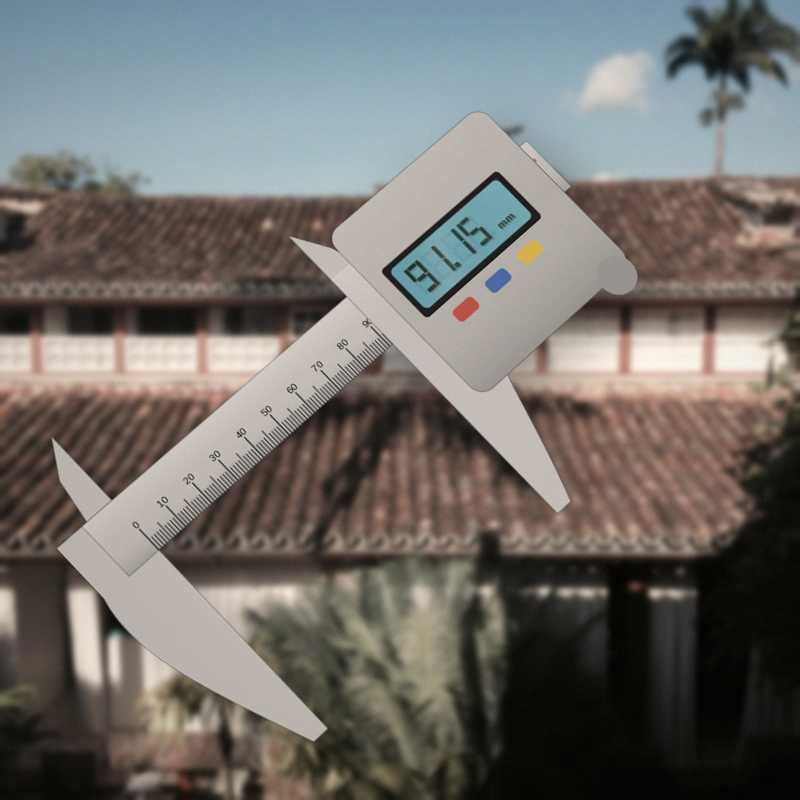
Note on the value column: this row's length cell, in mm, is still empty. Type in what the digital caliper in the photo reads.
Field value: 91.15 mm
